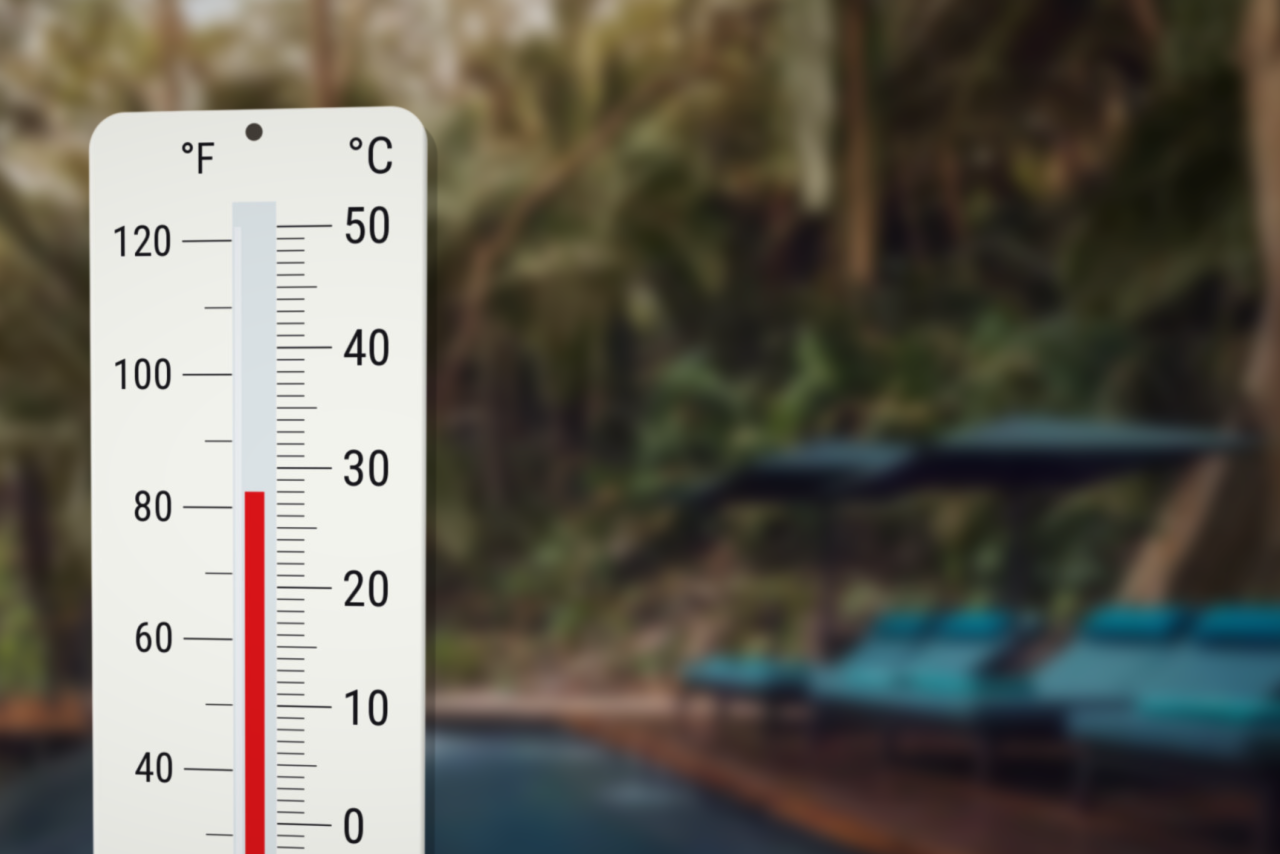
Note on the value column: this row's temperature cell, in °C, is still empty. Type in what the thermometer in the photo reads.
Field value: 28 °C
